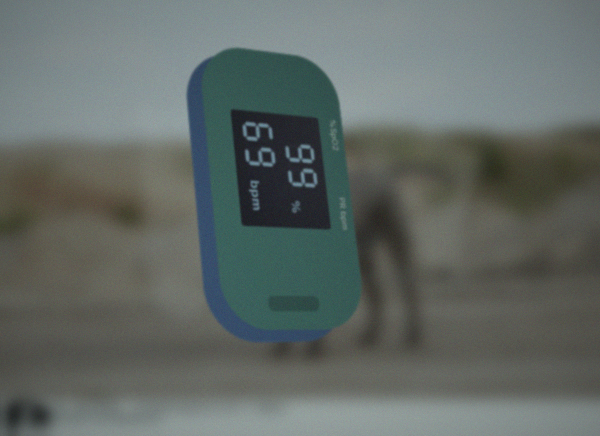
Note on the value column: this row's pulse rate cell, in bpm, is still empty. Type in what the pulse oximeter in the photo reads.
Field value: 69 bpm
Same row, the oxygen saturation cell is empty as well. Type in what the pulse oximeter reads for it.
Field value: 99 %
